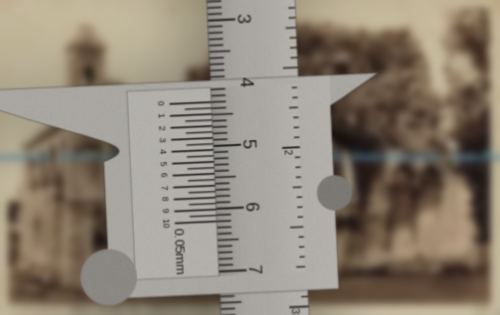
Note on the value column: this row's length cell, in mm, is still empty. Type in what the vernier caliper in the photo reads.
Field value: 43.0 mm
